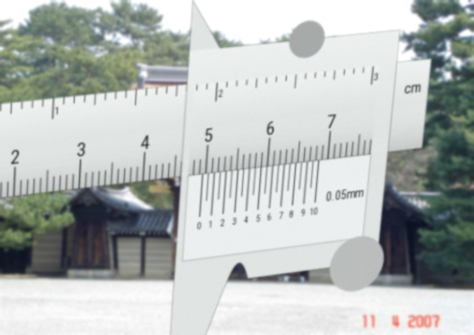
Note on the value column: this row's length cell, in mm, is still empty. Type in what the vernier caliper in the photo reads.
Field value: 49.5 mm
